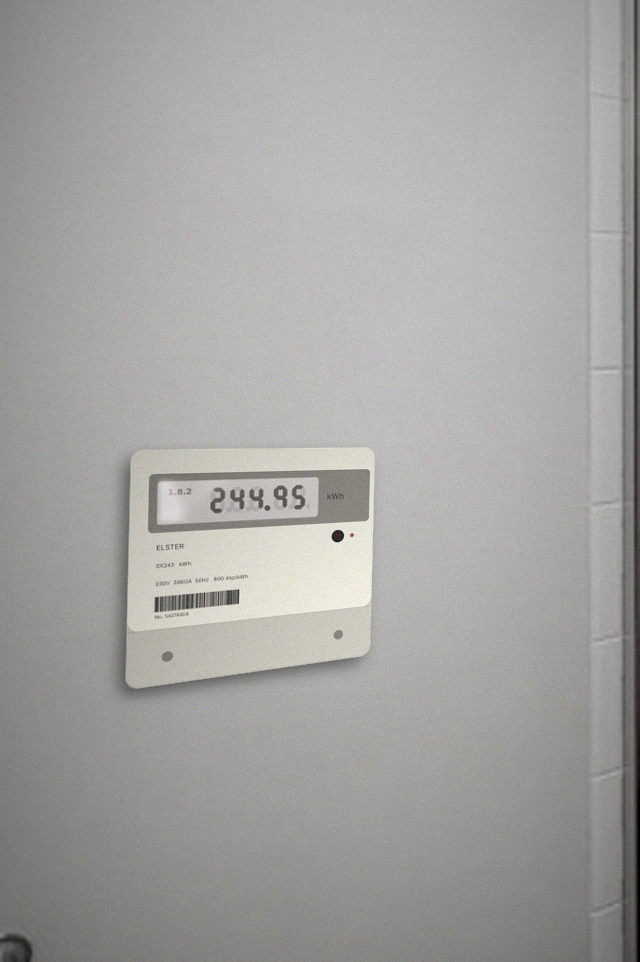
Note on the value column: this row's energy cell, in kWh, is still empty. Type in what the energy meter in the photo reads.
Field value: 244.95 kWh
